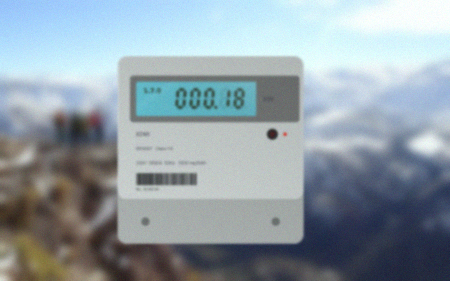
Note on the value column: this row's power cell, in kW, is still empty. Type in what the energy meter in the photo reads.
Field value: 0.18 kW
